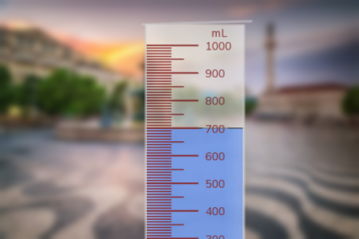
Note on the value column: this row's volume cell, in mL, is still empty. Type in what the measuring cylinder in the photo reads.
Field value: 700 mL
